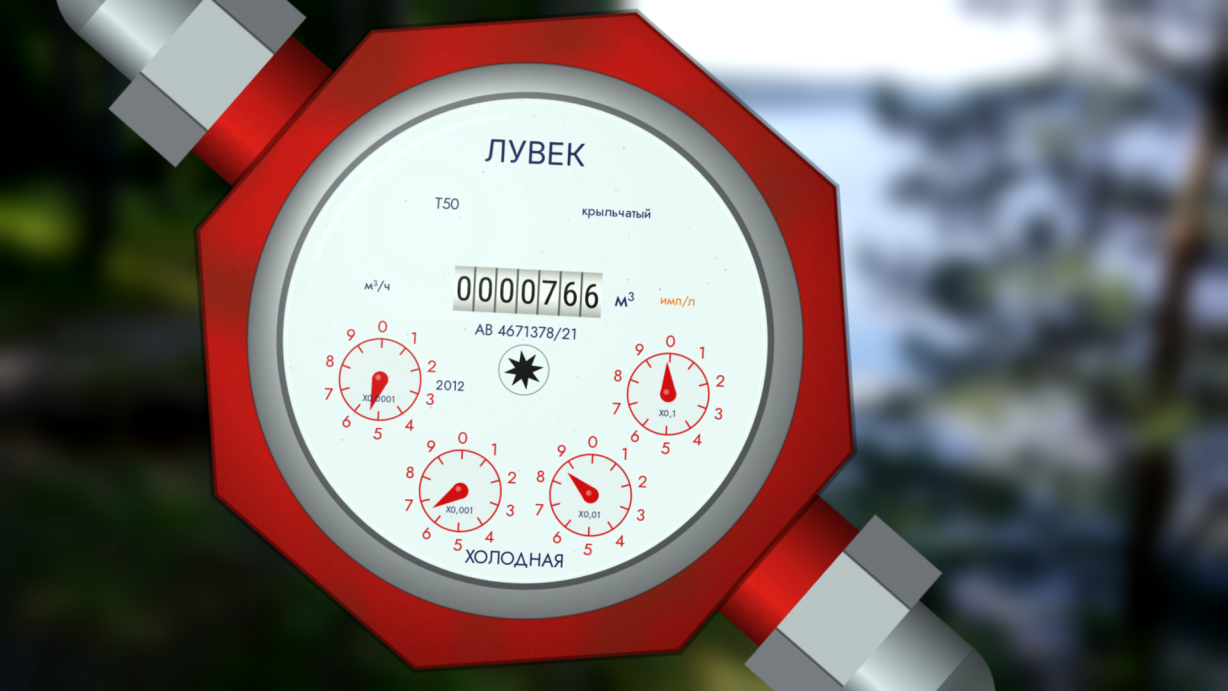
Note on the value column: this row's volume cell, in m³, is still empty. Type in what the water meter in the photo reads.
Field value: 765.9865 m³
